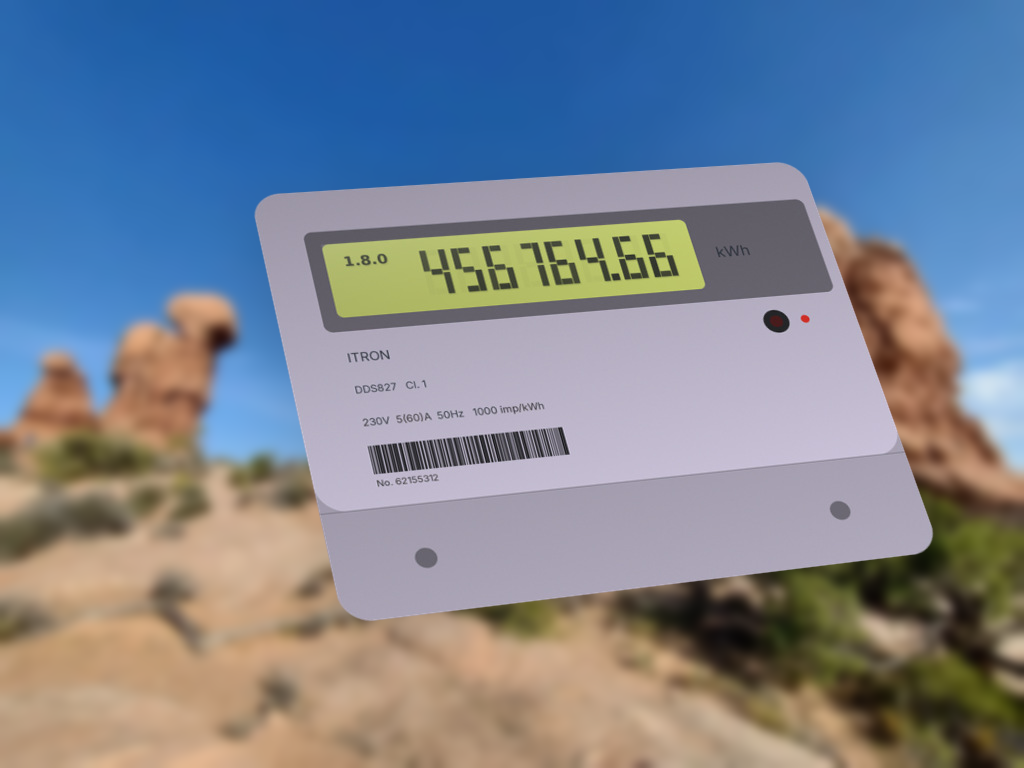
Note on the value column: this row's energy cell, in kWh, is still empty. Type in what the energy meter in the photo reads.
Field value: 456764.66 kWh
